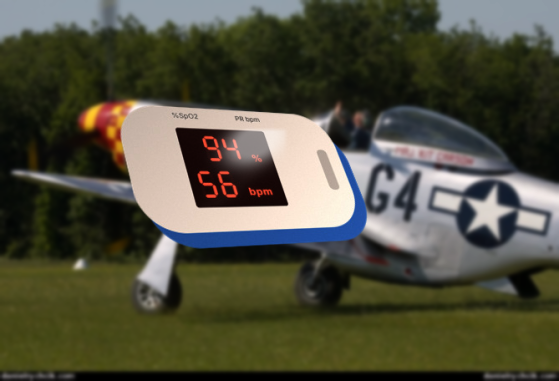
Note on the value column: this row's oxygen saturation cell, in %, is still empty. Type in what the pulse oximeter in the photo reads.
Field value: 94 %
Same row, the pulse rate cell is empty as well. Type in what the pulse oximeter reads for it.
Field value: 56 bpm
